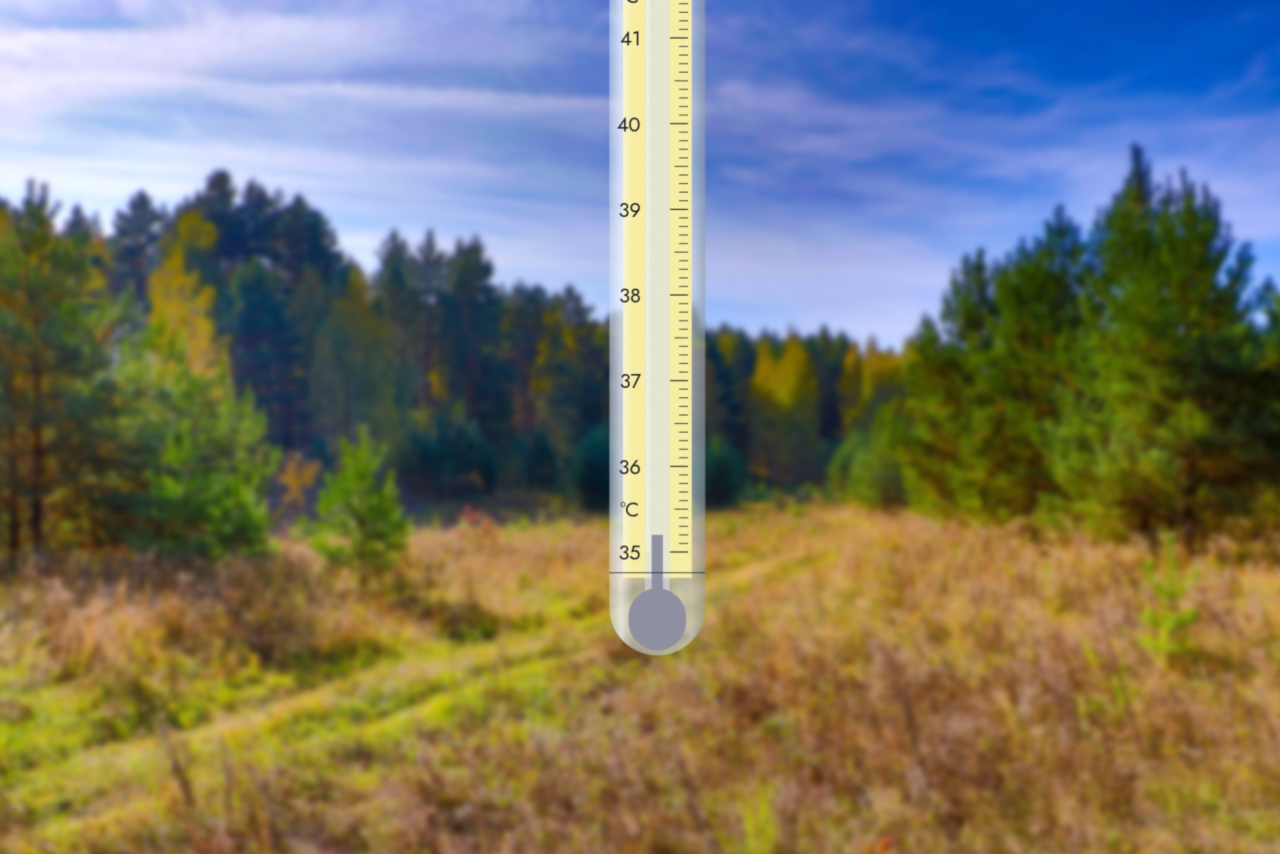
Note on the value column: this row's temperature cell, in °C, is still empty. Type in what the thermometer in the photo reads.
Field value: 35.2 °C
